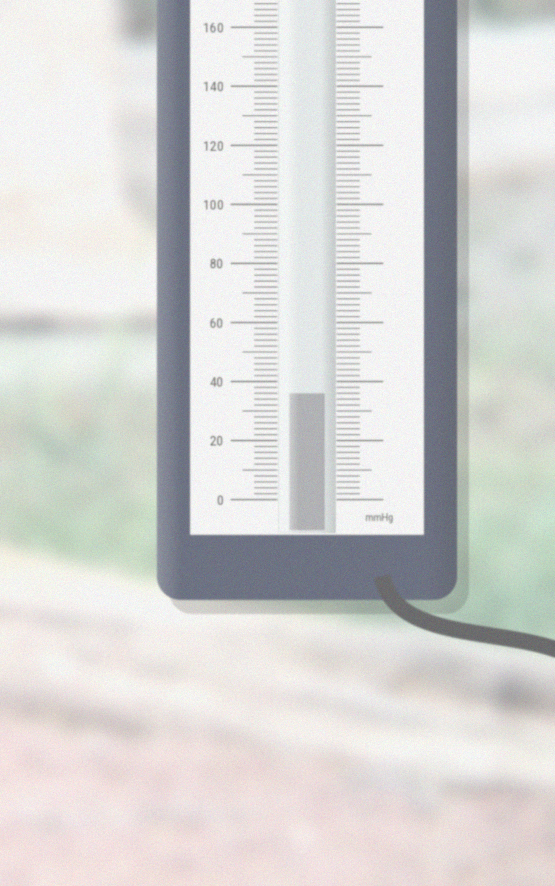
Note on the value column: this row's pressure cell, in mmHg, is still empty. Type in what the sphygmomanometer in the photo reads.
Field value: 36 mmHg
